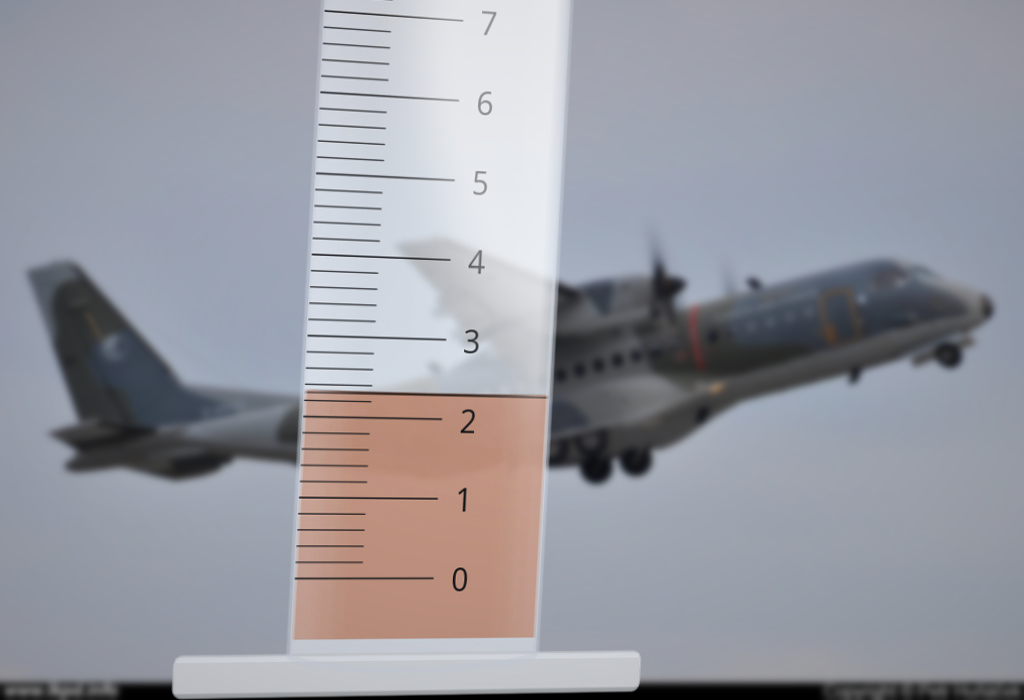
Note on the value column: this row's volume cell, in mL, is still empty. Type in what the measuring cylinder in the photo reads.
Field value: 2.3 mL
